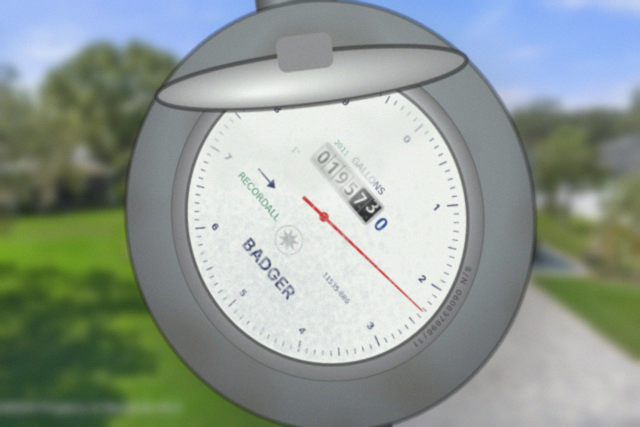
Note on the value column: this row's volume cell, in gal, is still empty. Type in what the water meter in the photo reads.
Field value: 195732.3 gal
